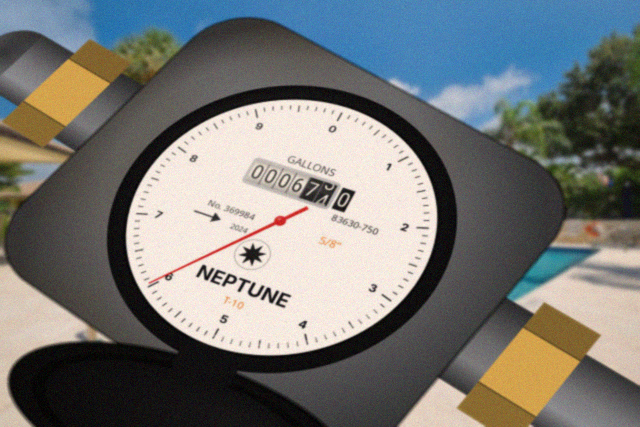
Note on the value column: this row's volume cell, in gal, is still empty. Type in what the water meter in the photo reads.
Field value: 6736.0 gal
